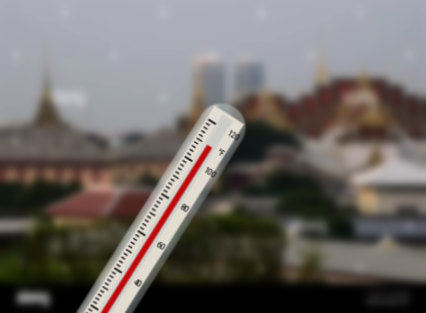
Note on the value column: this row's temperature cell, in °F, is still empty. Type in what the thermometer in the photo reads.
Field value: 110 °F
